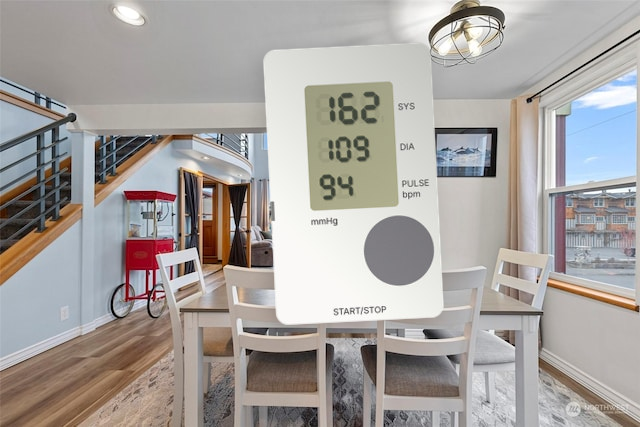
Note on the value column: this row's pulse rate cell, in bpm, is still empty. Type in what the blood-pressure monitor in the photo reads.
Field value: 94 bpm
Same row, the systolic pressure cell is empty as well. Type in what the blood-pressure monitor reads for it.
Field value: 162 mmHg
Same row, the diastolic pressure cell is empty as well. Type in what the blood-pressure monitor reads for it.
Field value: 109 mmHg
